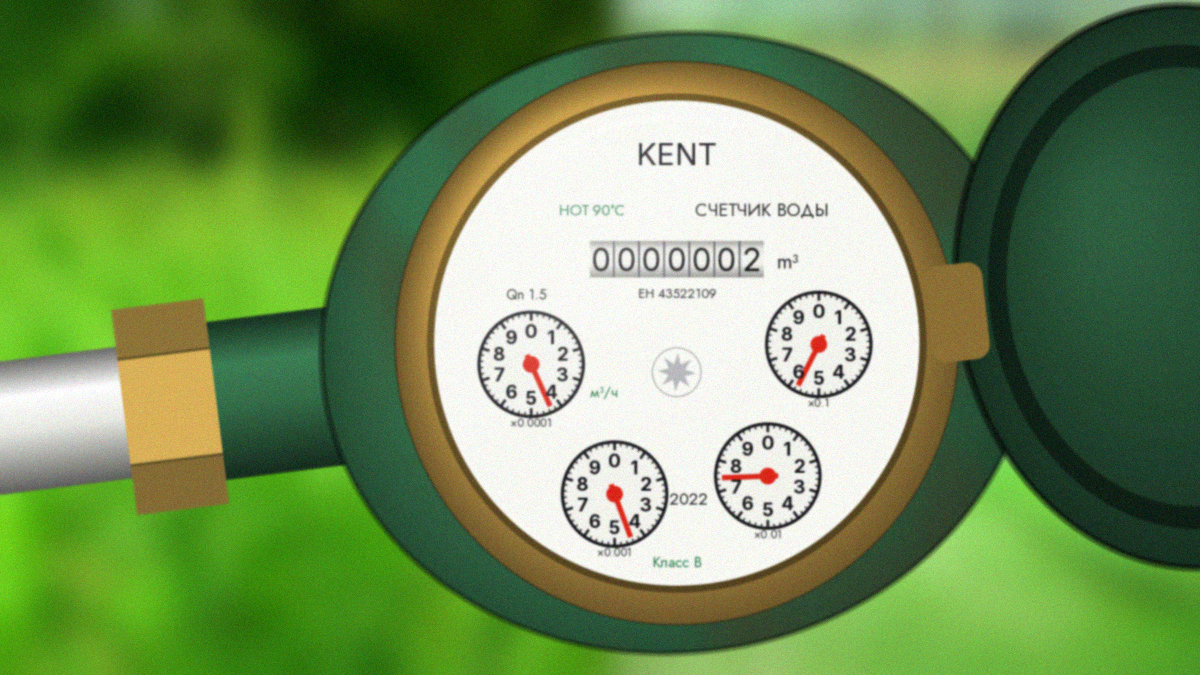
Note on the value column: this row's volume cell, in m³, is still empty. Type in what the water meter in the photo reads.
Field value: 2.5744 m³
